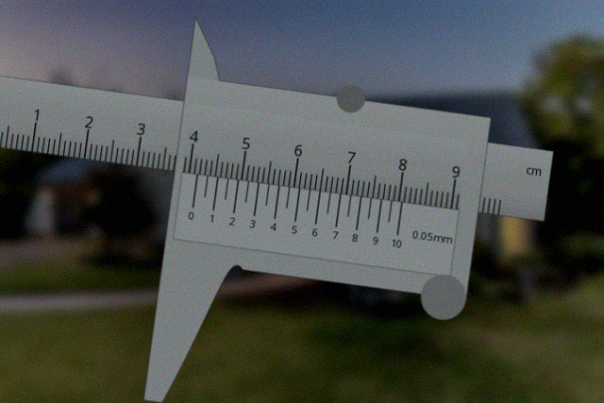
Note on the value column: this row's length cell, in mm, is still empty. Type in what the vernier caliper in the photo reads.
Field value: 41.6 mm
